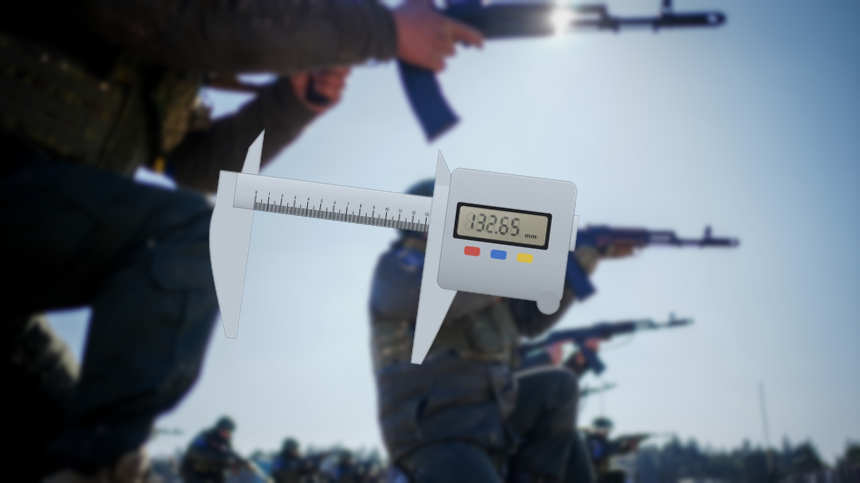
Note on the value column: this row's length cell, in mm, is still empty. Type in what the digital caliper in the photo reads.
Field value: 132.65 mm
